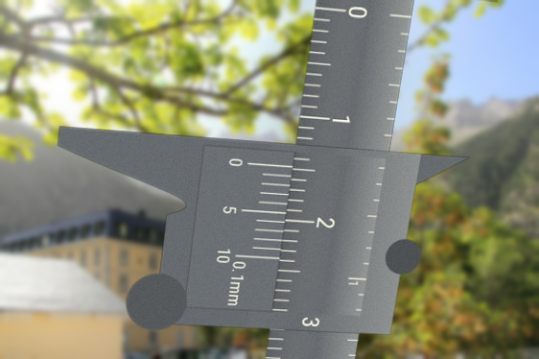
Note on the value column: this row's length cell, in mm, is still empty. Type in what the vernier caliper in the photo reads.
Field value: 14.8 mm
